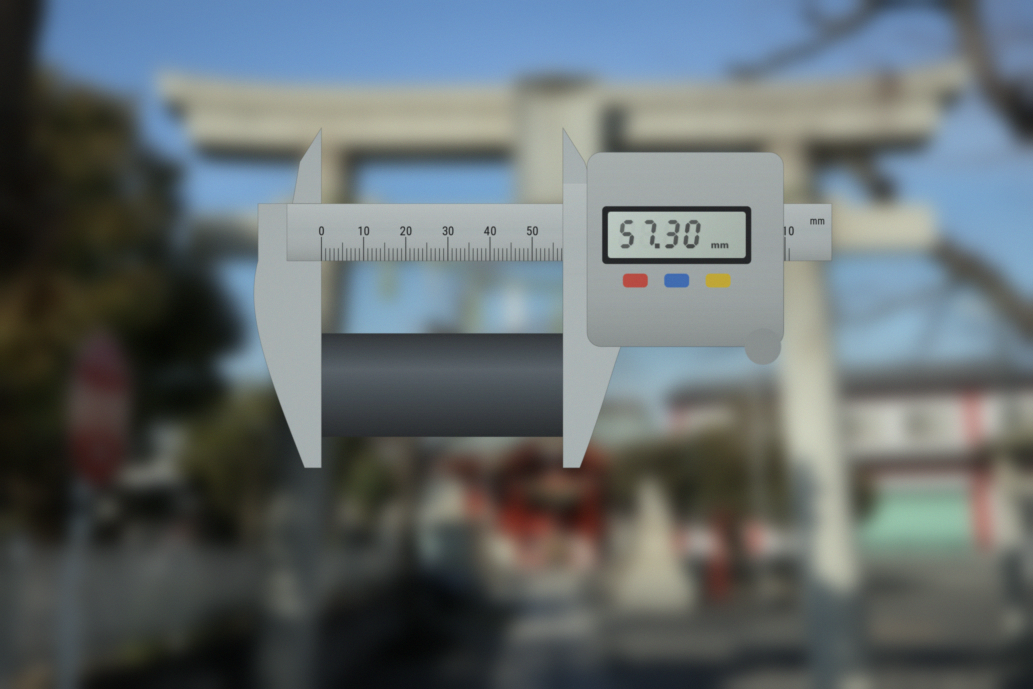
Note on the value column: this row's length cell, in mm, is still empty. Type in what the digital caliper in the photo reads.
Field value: 57.30 mm
